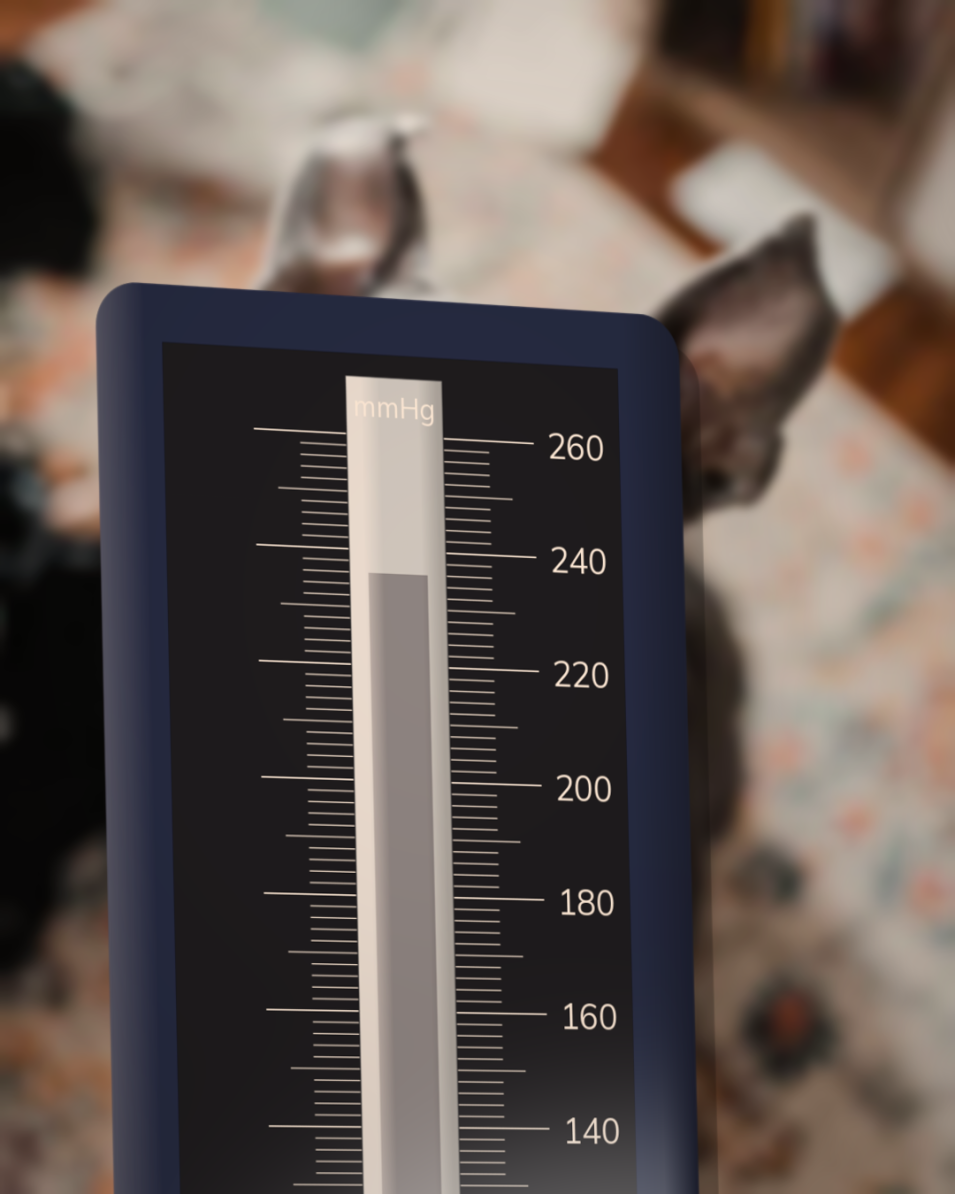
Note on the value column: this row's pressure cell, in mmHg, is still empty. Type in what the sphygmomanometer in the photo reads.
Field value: 236 mmHg
